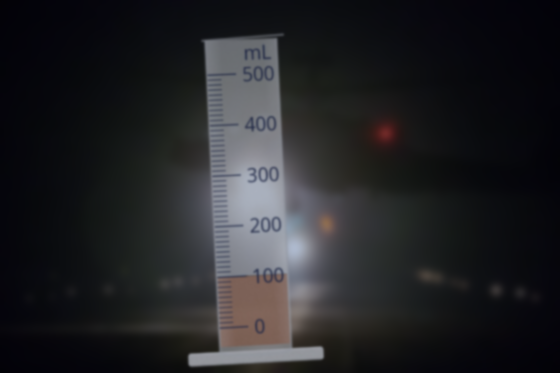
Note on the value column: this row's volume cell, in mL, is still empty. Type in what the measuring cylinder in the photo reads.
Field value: 100 mL
